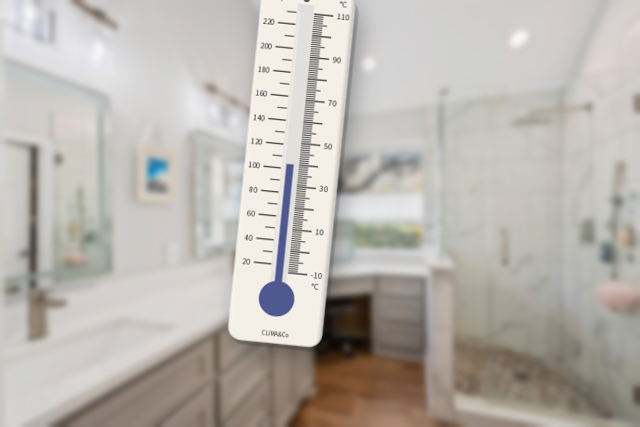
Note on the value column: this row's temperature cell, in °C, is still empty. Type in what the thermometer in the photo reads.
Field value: 40 °C
